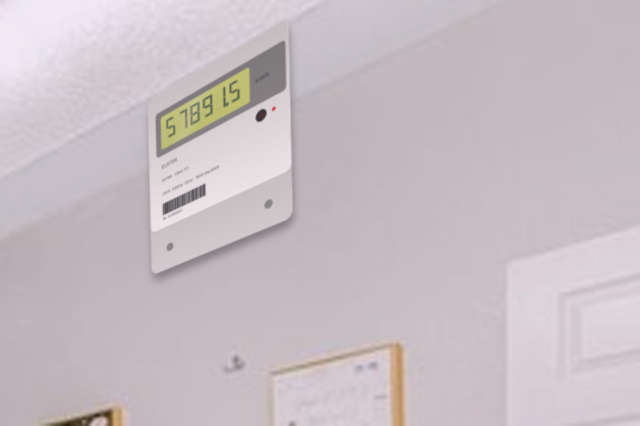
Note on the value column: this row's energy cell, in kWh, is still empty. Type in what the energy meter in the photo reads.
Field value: 57891.5 kWh
